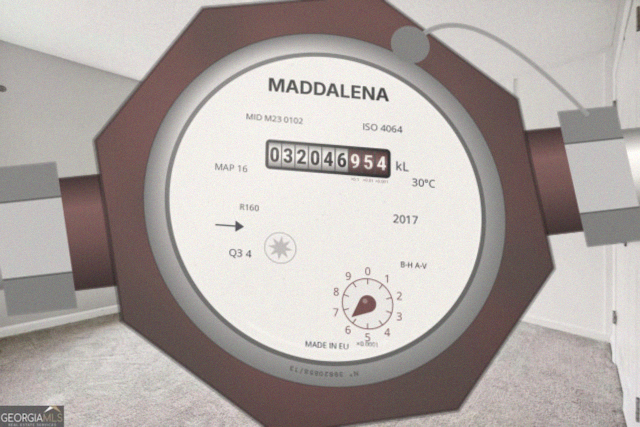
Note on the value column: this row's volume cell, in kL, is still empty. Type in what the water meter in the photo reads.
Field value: 32046.9546 kL
